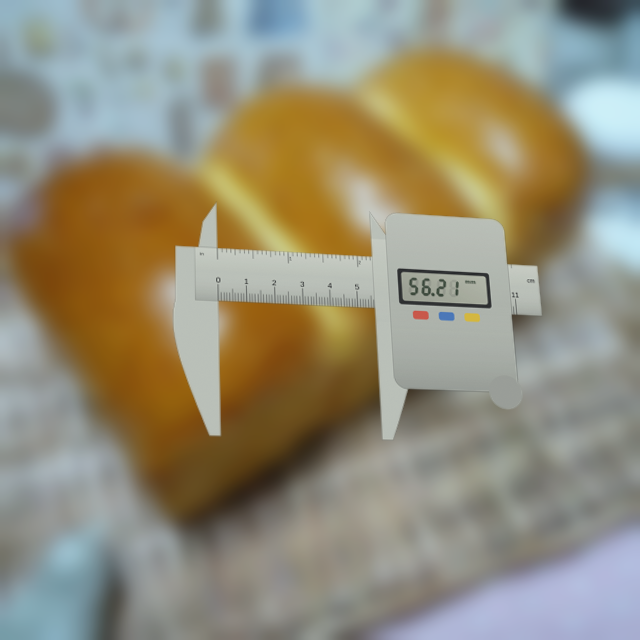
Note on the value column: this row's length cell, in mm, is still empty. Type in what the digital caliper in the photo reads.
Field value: 56.21 mm
